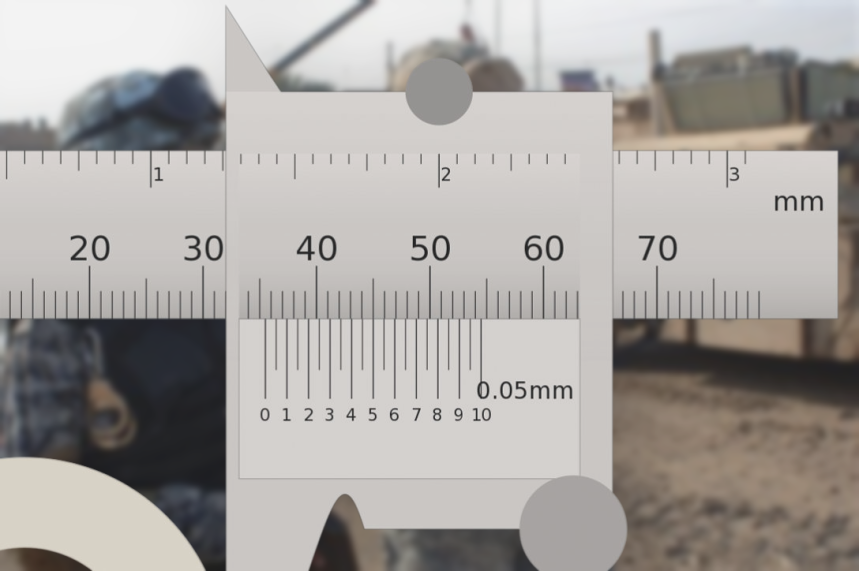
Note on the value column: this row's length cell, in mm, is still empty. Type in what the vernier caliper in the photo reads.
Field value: 35.5 mm
